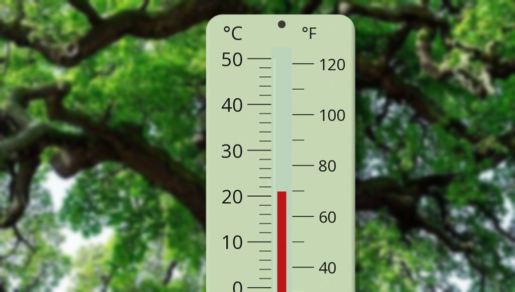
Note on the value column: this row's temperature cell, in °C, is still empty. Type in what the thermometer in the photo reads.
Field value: 21 °C
